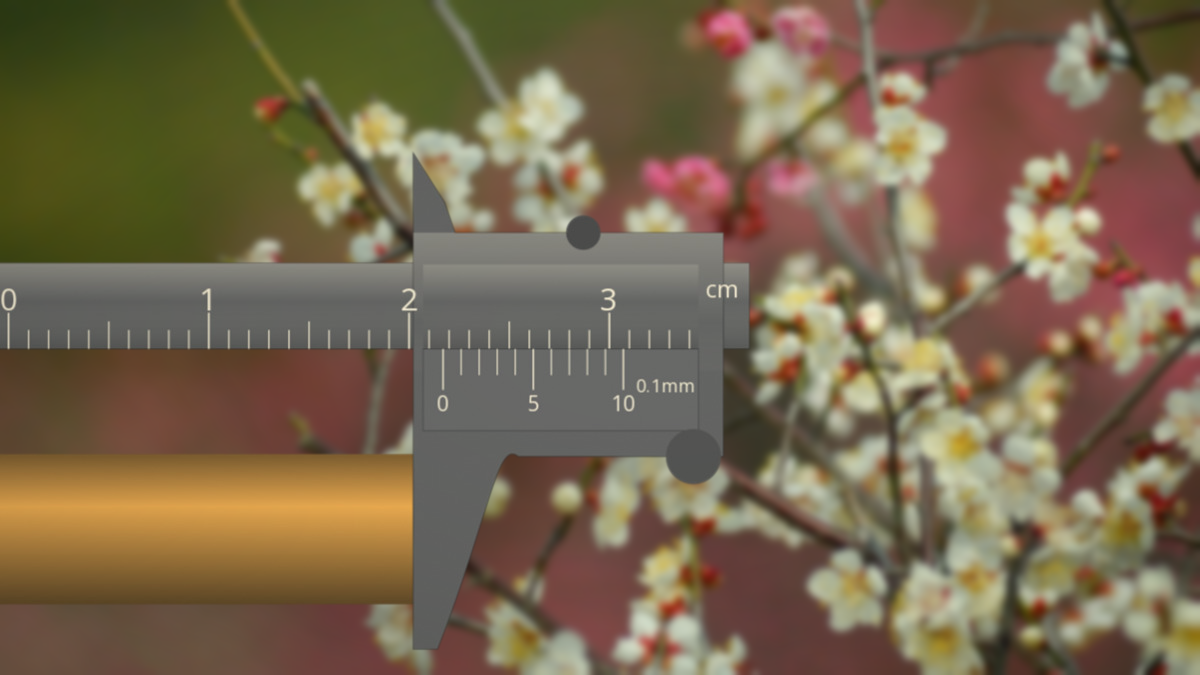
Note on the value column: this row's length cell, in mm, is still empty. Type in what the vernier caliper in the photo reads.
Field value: 21.7 mm
